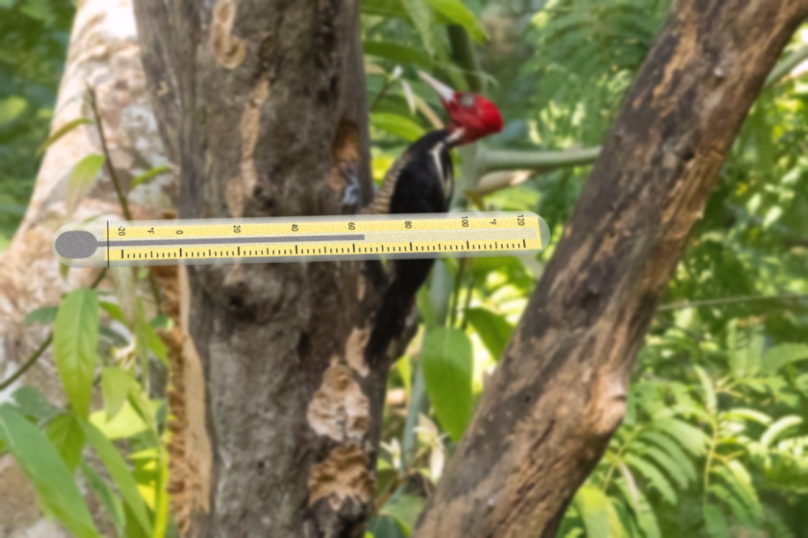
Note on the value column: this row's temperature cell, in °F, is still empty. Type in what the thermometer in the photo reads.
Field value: 64 °F
